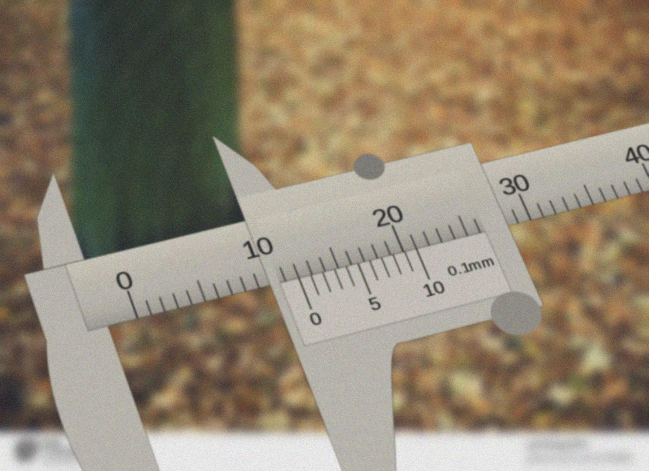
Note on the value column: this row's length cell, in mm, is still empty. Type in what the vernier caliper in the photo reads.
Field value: 12.0 mm
